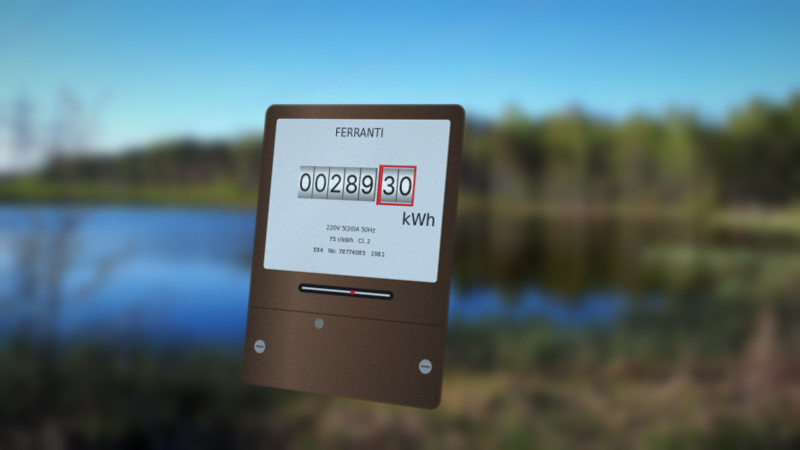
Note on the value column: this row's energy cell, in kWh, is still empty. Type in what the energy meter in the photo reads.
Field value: 289.30 kWh
